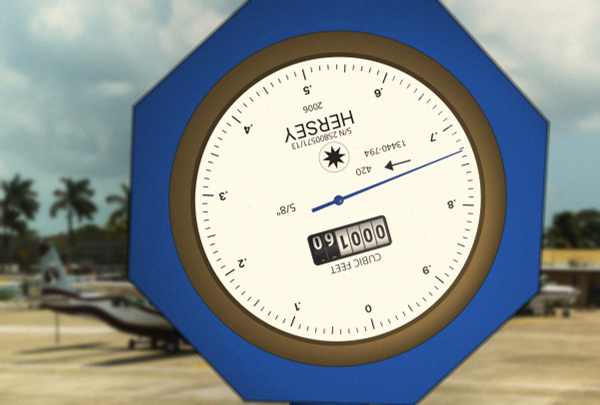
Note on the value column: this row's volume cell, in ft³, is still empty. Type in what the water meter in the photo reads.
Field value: 159.73 ft³
